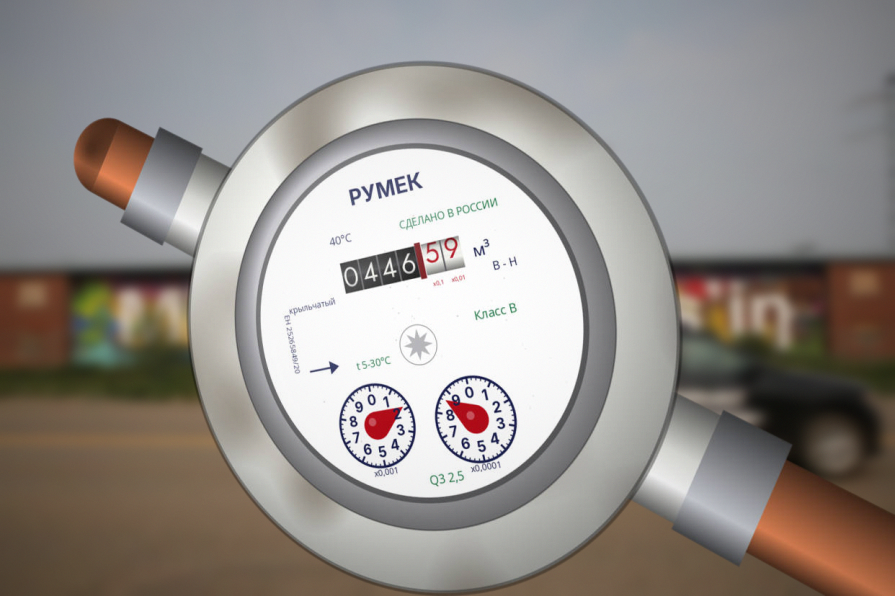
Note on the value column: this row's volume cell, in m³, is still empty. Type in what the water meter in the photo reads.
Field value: 446.5918 m³
